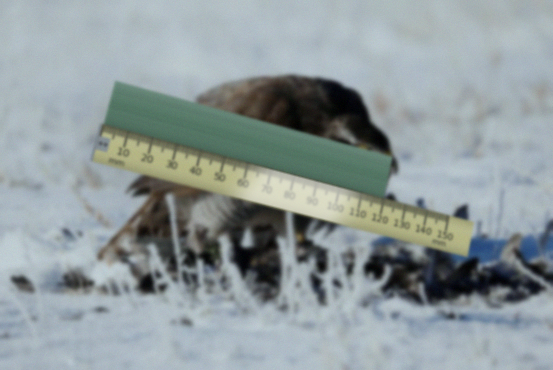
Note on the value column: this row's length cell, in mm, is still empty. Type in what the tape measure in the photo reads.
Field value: 120 mm
